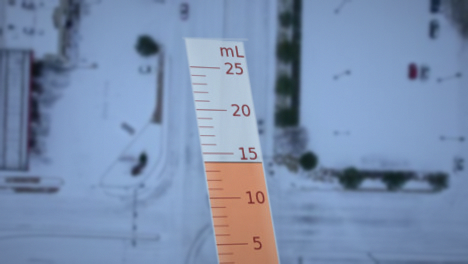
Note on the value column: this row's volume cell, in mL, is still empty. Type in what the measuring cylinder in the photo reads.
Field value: 14 mL
